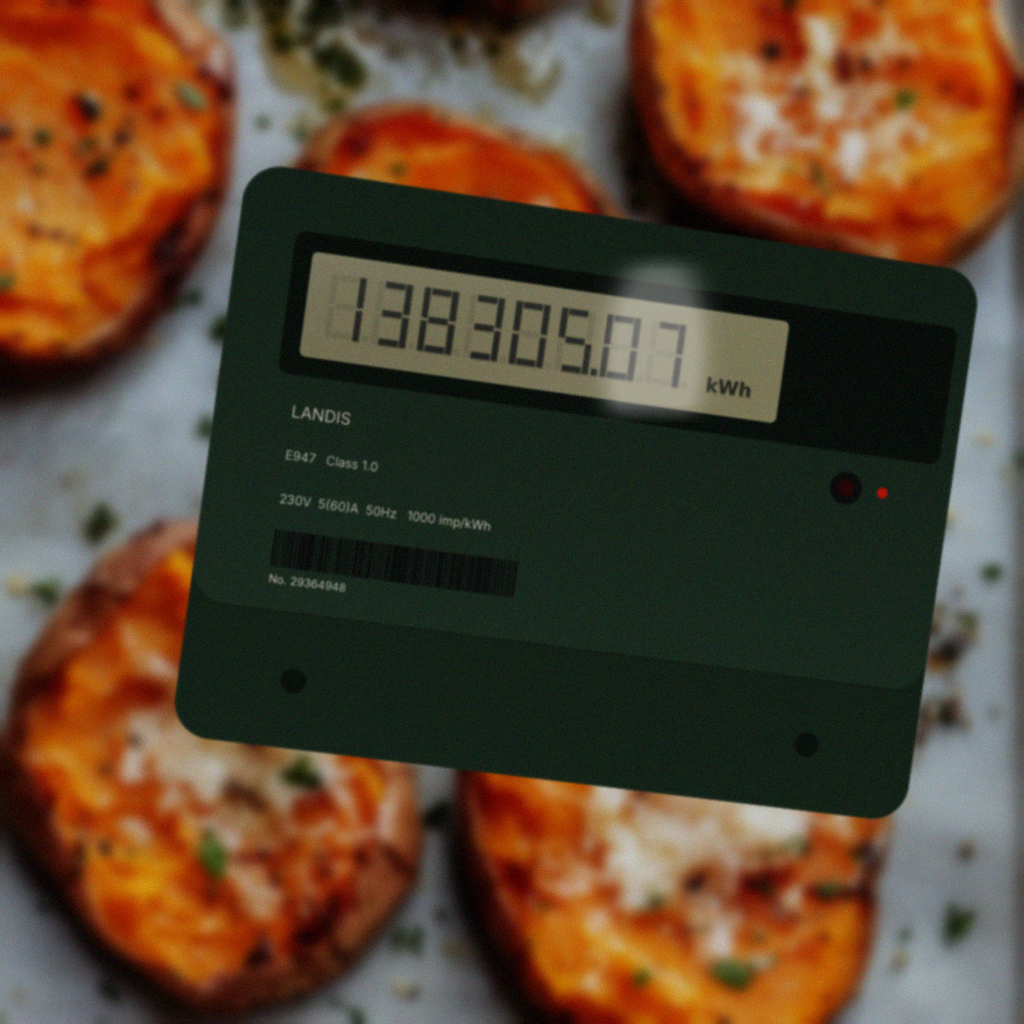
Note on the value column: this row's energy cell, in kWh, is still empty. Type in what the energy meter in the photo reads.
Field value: 138305.07 kWh
